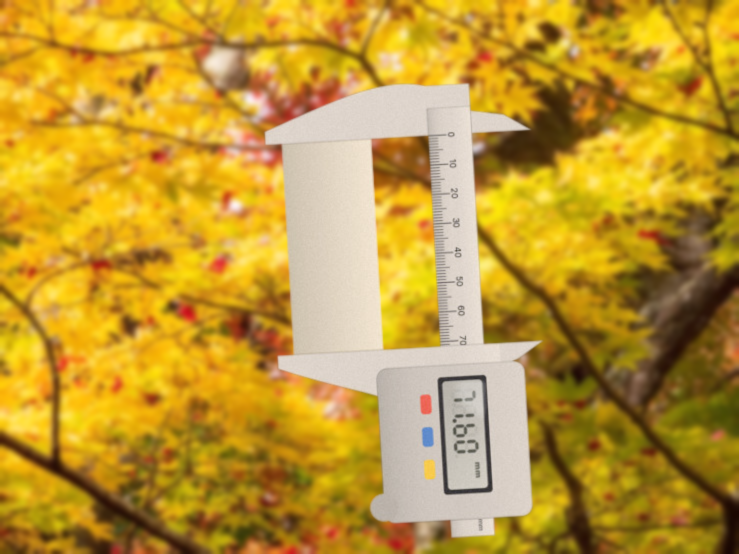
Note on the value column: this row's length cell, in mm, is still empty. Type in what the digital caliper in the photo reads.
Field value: 71.60 mm
